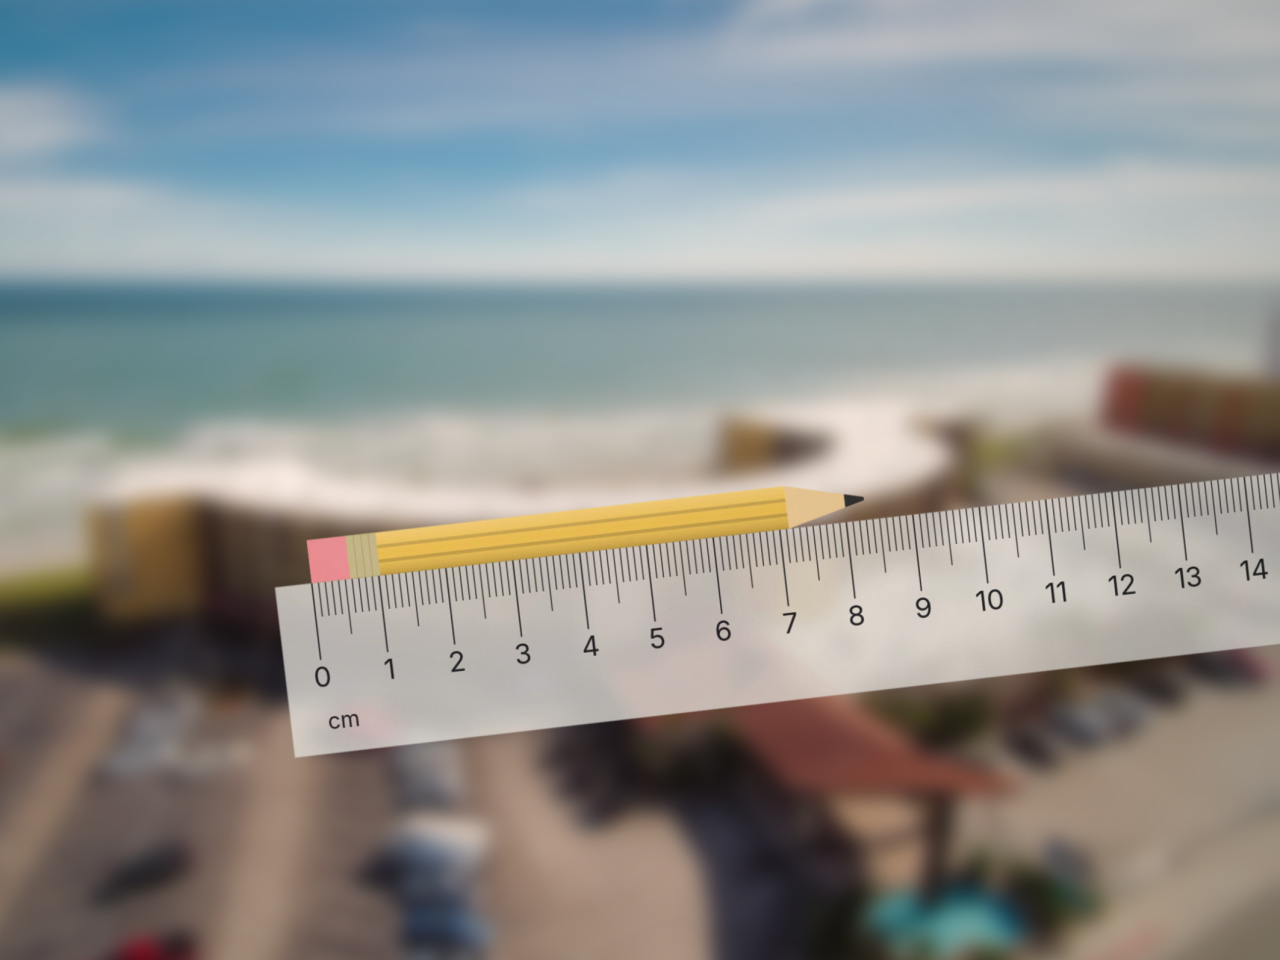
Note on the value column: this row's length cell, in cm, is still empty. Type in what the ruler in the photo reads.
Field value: 8.3 cm
